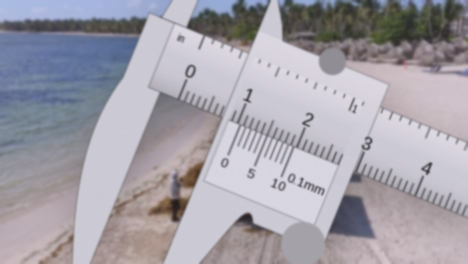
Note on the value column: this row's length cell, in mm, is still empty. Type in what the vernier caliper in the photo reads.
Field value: 10.5 mm
